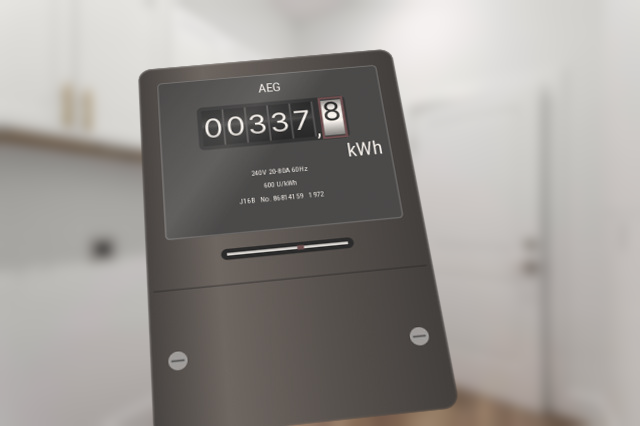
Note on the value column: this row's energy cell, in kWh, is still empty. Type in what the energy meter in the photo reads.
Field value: 337.8 kWh
